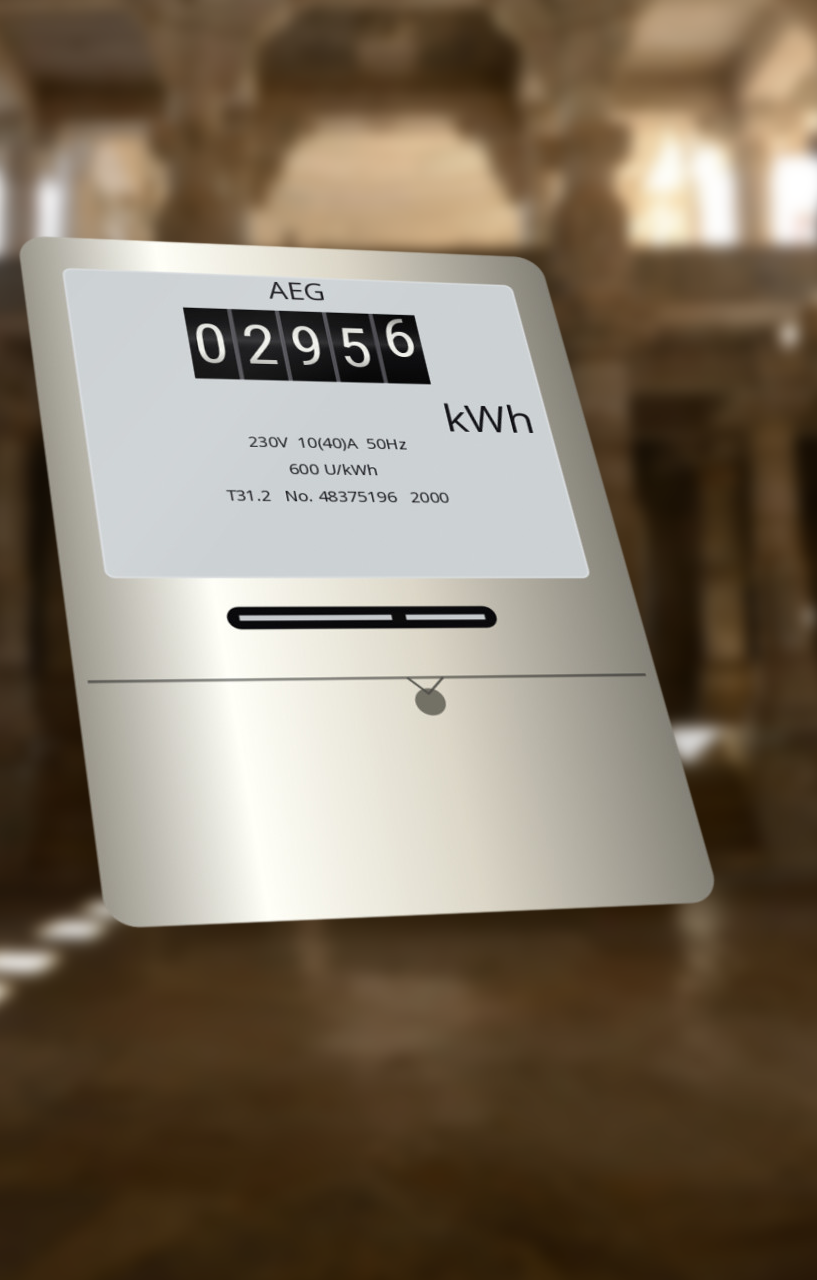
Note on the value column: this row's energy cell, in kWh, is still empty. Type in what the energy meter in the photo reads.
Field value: 2956 kWh
